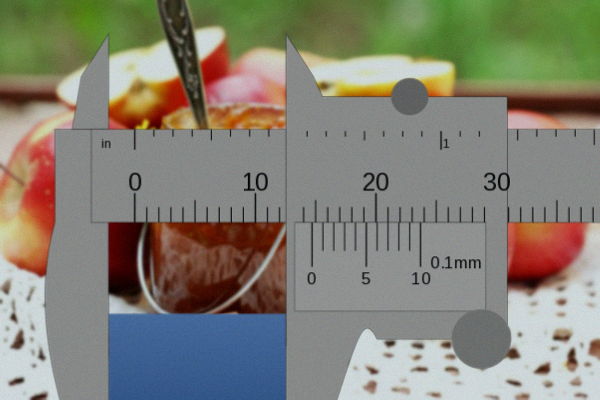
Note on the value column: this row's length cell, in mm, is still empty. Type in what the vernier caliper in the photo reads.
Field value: 14.7 mm
